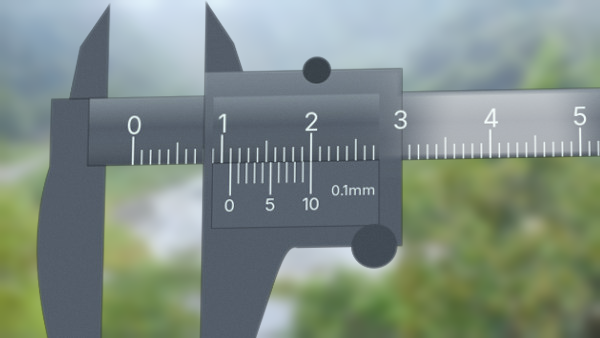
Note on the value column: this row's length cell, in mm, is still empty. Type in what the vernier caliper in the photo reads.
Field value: 11.0 mm
